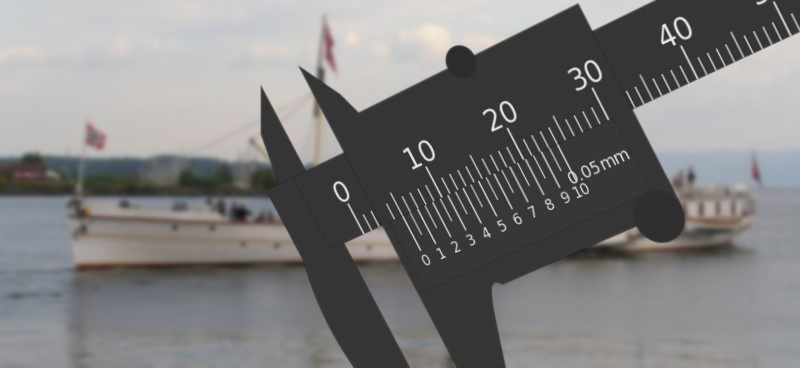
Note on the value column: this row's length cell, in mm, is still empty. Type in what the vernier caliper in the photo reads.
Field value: 5.0 mm
